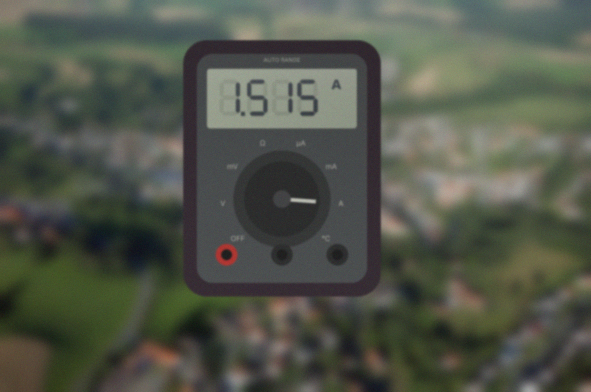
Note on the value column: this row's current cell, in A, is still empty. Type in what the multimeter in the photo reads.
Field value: 1.515 A
